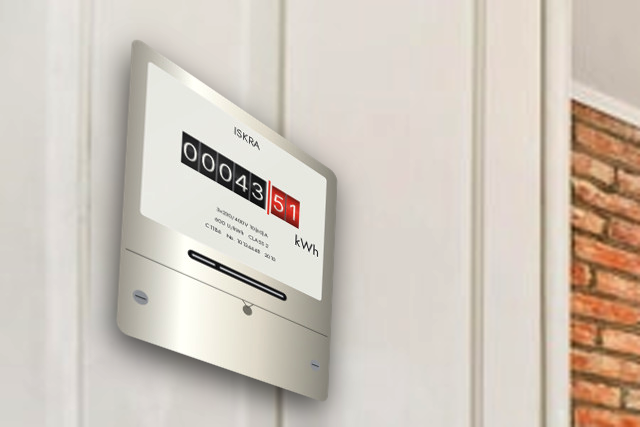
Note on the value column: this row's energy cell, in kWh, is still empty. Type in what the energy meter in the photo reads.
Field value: 43.51 kWh
